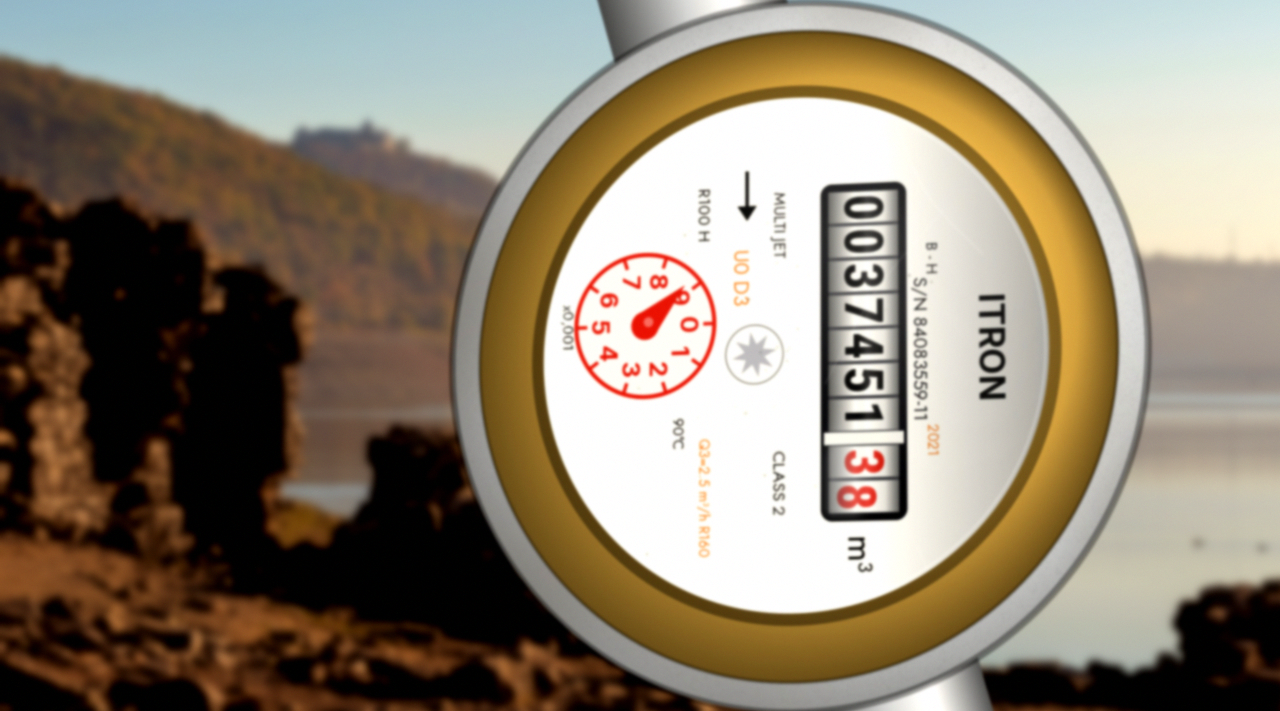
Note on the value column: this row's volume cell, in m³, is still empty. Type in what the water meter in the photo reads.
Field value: 37451.378 m³
